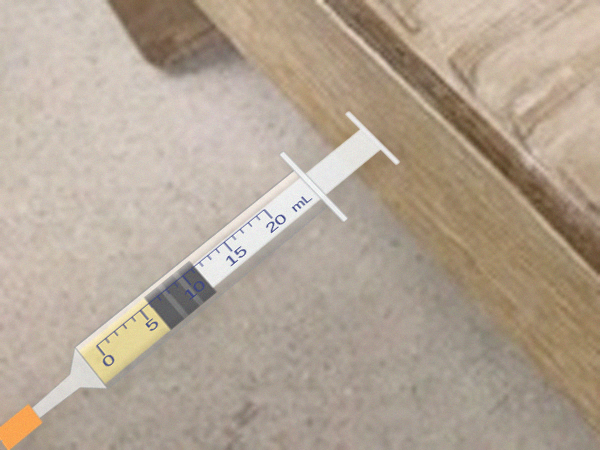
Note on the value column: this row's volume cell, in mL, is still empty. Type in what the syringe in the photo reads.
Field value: 6 mL
